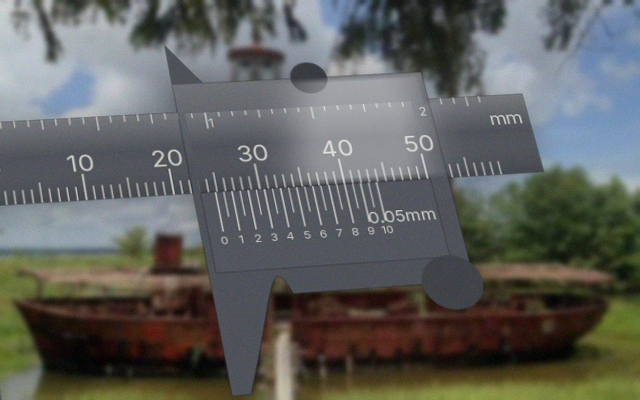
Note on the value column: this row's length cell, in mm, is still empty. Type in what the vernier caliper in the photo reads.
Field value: 24.8 mm
